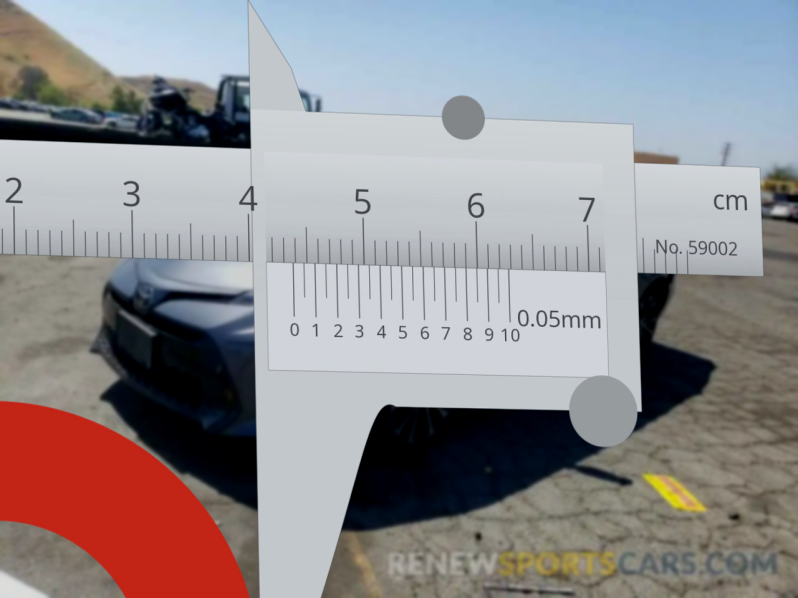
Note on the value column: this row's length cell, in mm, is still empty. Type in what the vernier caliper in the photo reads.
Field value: 43.8 mm
